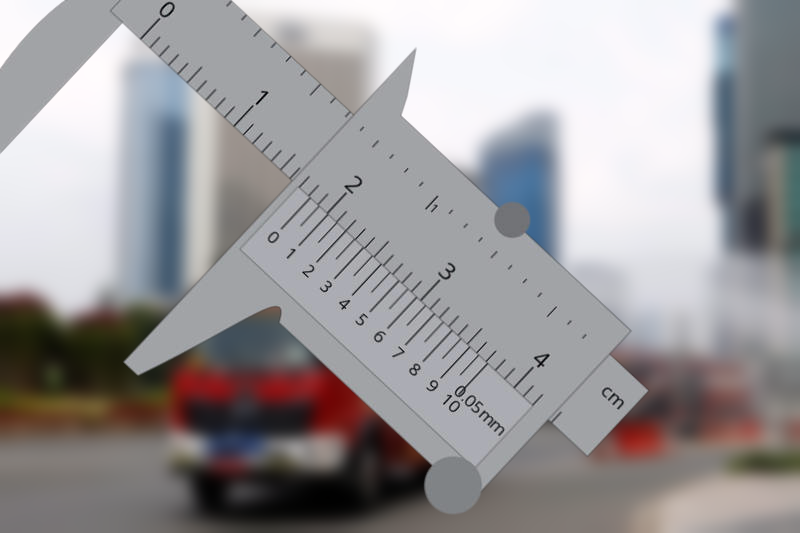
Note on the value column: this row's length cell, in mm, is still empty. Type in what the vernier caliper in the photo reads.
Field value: 18.2 mm
